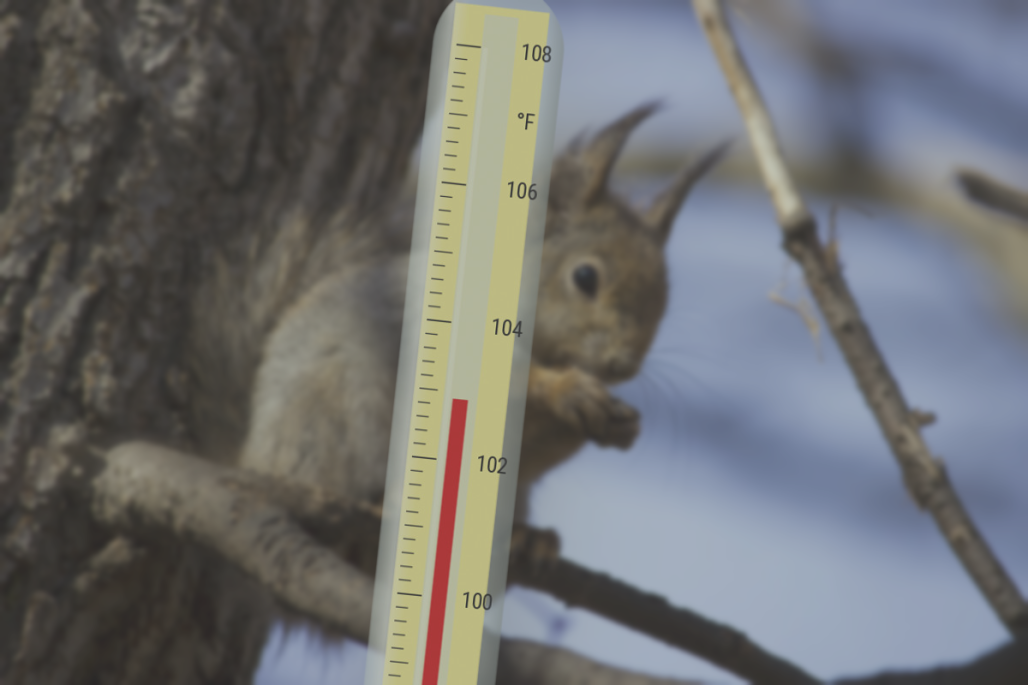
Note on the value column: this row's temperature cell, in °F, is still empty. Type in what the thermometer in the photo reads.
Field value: 102.9 °F
